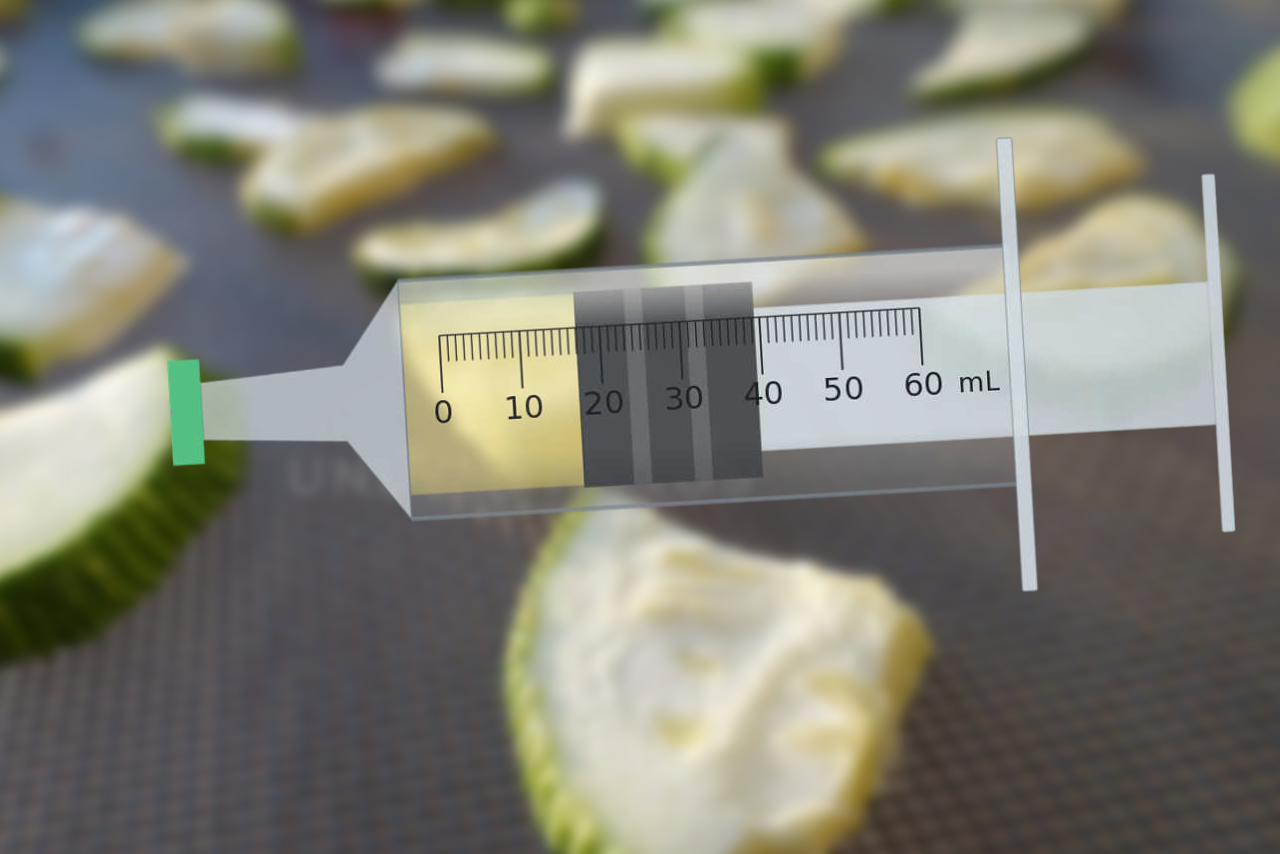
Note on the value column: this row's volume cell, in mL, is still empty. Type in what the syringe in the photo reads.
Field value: 17 mL
